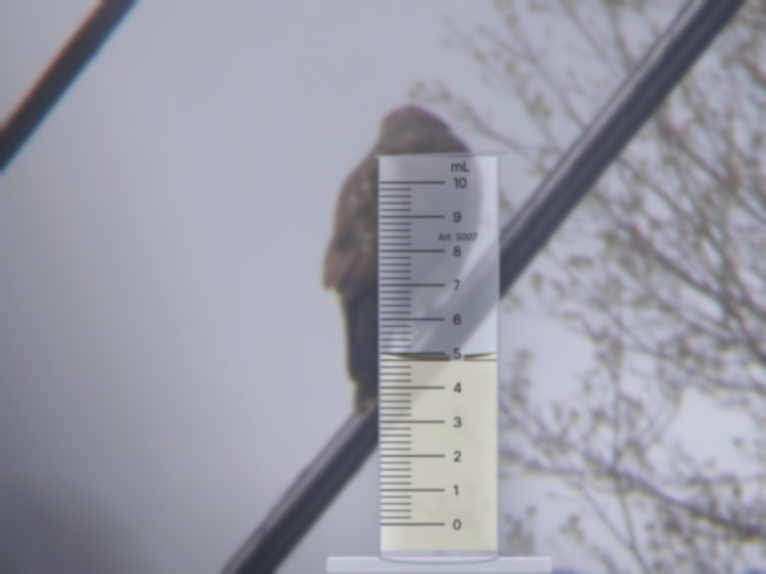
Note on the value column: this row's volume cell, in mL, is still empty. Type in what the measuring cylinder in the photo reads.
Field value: 4.8 mL
